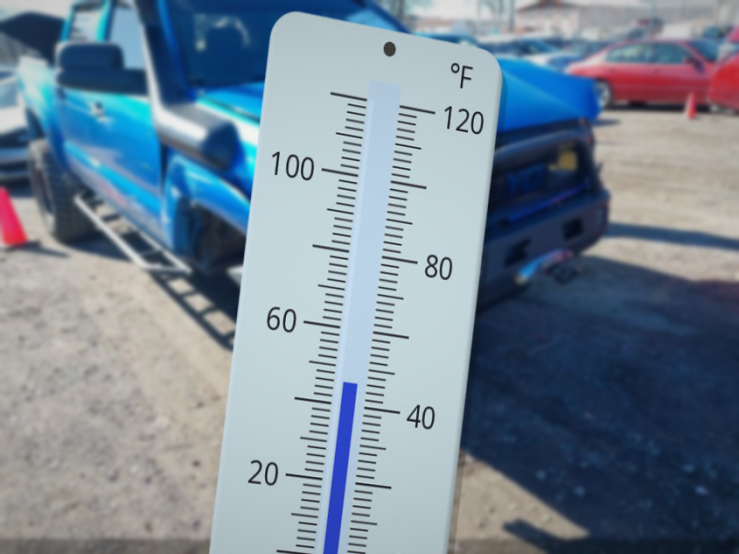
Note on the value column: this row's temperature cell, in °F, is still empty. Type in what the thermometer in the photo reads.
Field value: 46 °F
